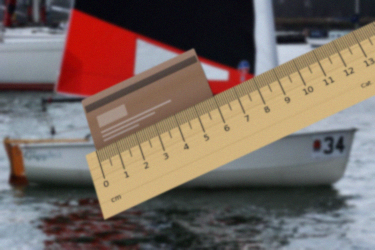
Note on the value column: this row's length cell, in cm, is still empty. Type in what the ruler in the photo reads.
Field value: 6 cm
